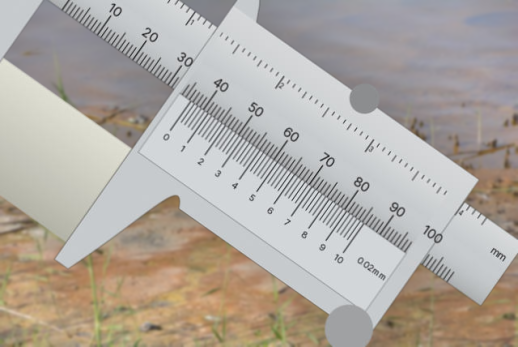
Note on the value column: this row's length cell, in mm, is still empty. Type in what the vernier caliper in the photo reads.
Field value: 36.5 mm
